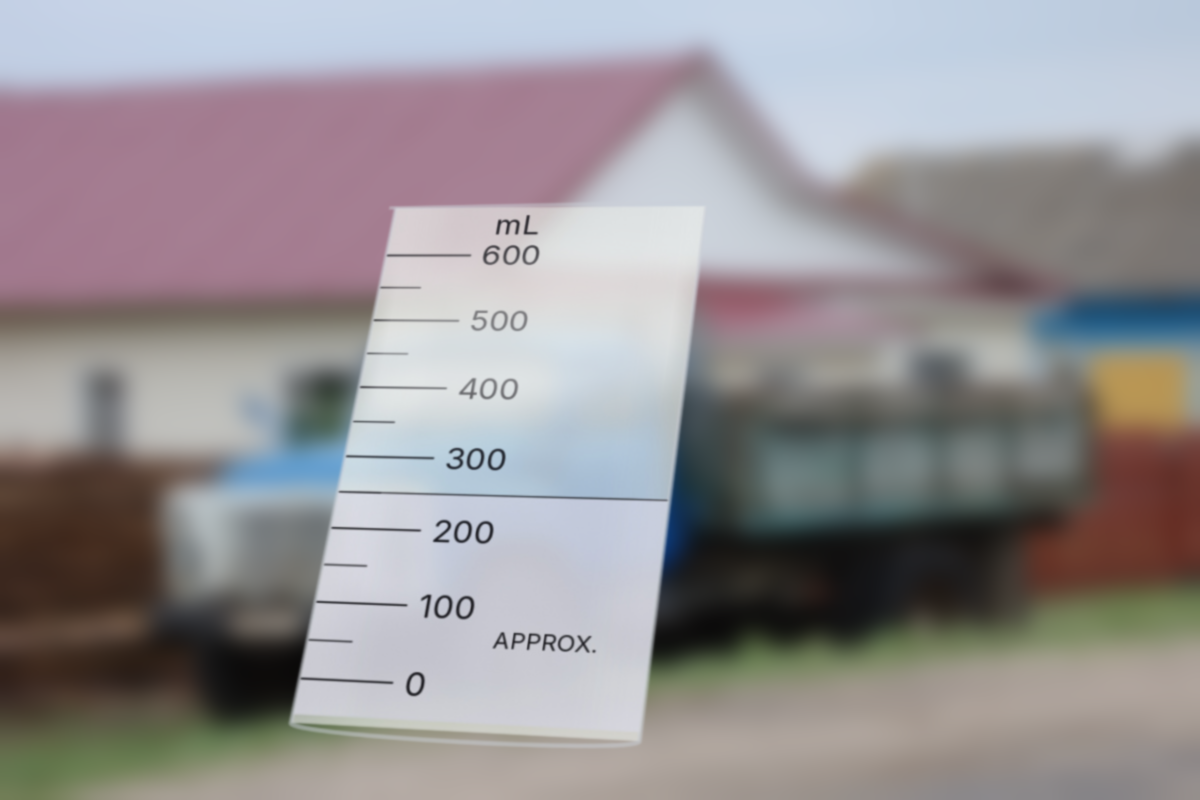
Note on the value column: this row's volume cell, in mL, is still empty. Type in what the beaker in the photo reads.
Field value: 250 mL
